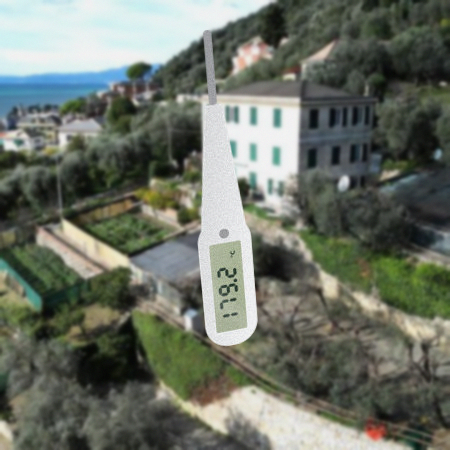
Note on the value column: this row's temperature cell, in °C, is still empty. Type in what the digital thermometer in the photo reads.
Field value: 179.2 °C
